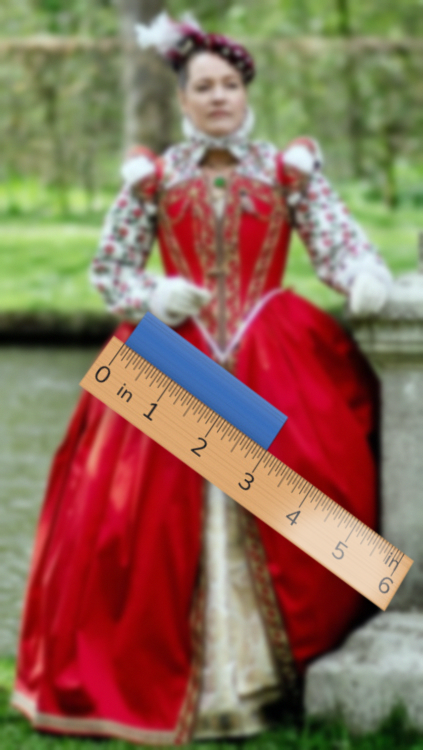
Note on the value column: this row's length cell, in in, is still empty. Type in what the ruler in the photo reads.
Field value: 3 in
